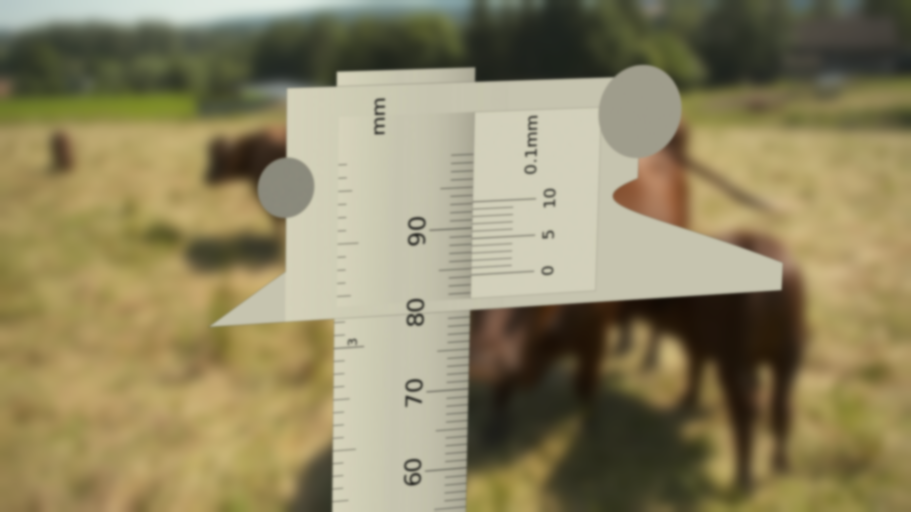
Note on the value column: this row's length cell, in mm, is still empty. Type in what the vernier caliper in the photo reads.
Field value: 84.2 mm
